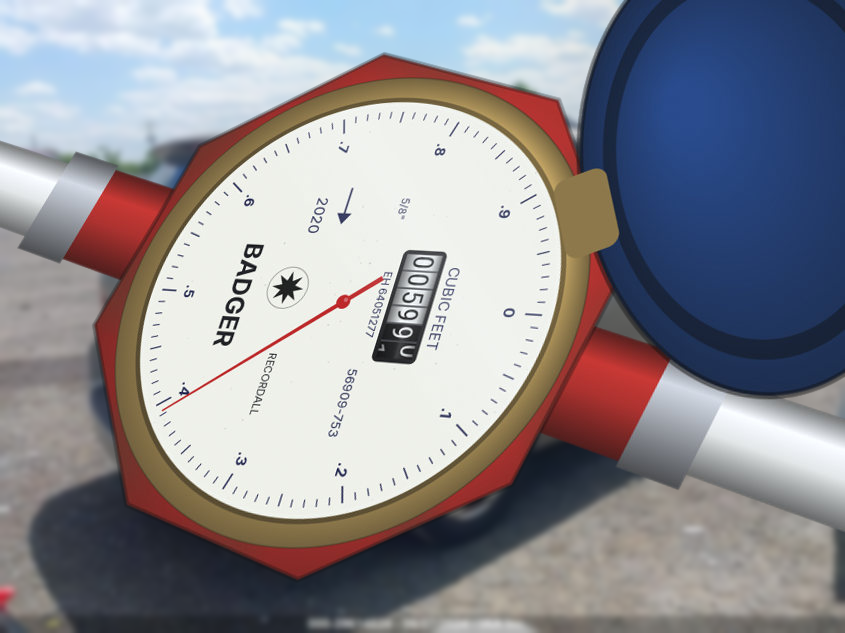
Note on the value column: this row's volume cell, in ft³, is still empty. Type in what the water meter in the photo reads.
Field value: 5990.39 ft³
